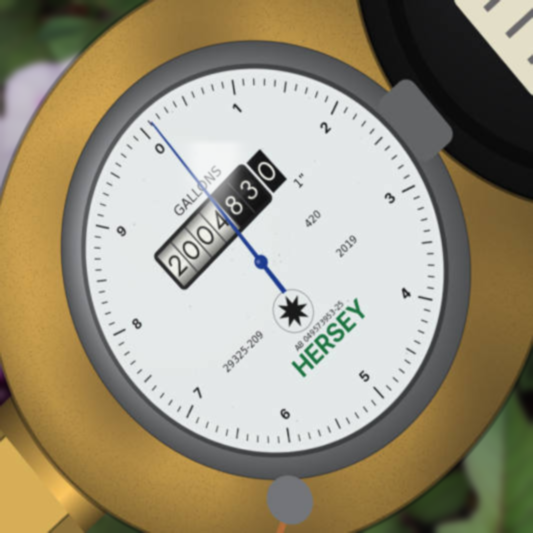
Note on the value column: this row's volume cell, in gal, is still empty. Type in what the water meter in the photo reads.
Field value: 2004830.1 gal
